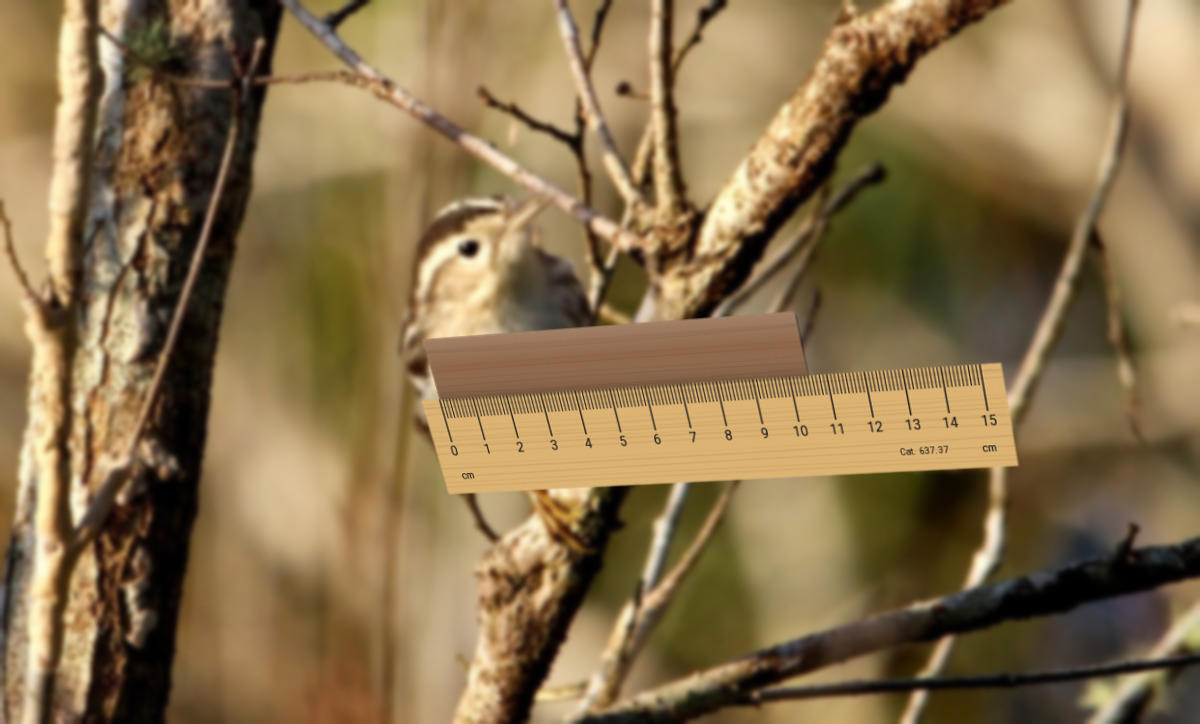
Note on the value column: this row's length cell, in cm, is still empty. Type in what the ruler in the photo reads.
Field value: 10.5 cm
